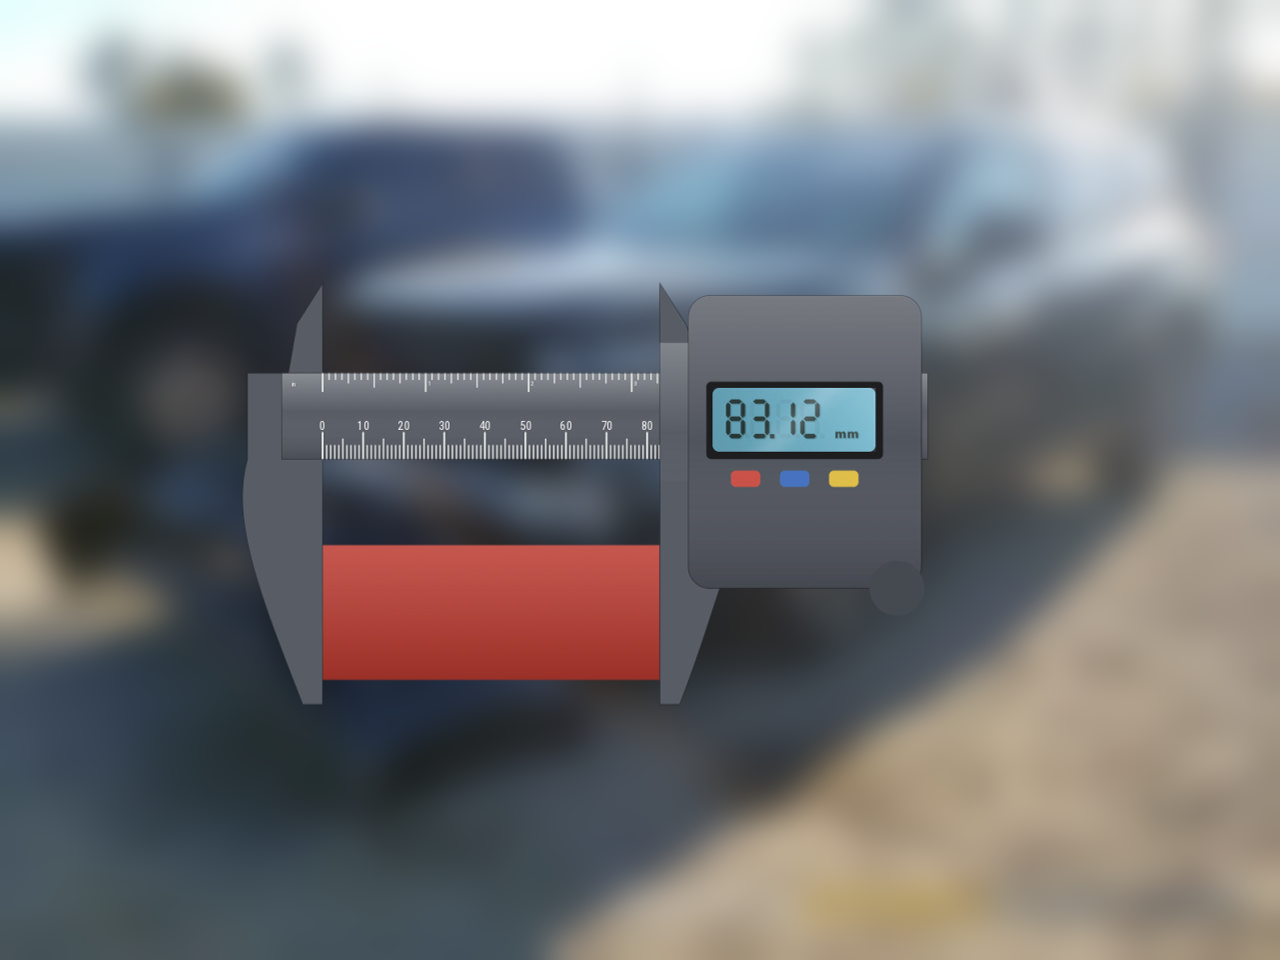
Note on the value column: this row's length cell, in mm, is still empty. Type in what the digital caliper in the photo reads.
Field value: 83.12 mm
